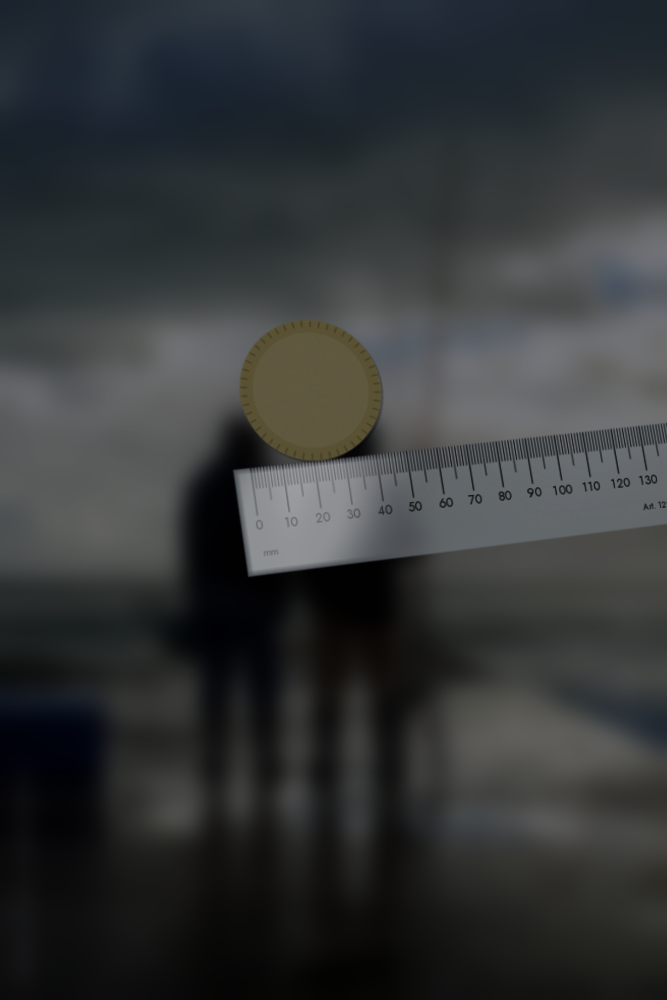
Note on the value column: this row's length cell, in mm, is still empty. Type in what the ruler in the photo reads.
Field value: 45 mm
